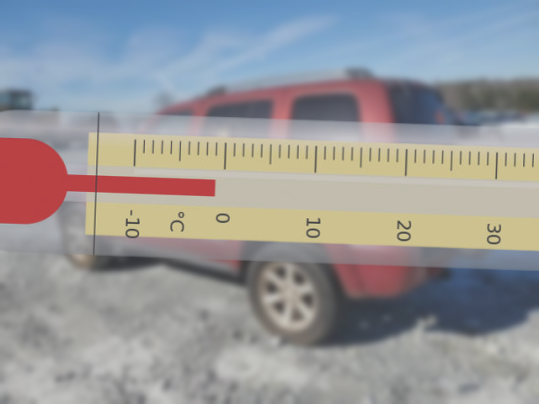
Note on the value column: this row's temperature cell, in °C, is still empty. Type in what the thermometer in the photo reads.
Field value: -1 °C
